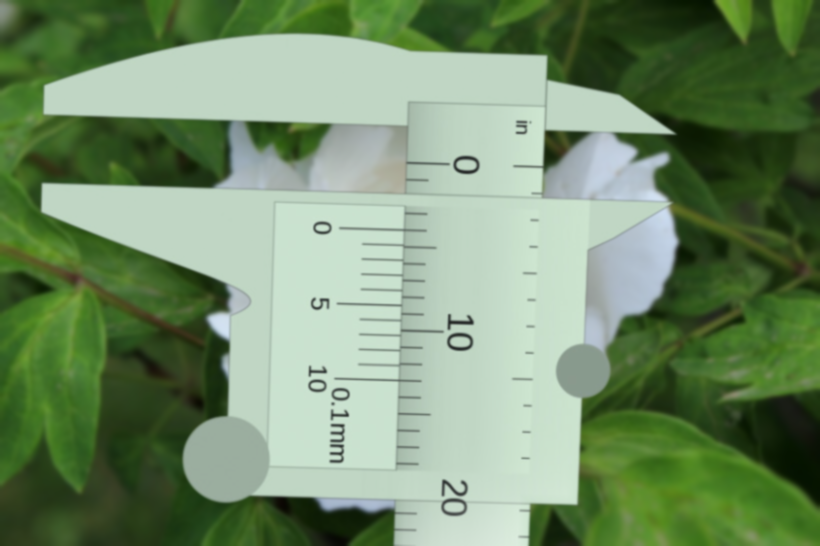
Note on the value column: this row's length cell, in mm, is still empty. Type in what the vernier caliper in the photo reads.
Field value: 4.0 mm
